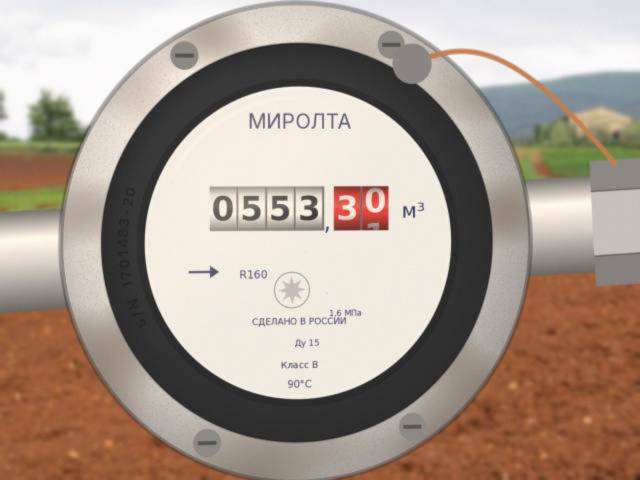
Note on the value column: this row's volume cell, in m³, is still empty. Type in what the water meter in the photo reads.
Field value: 553.30 m³
